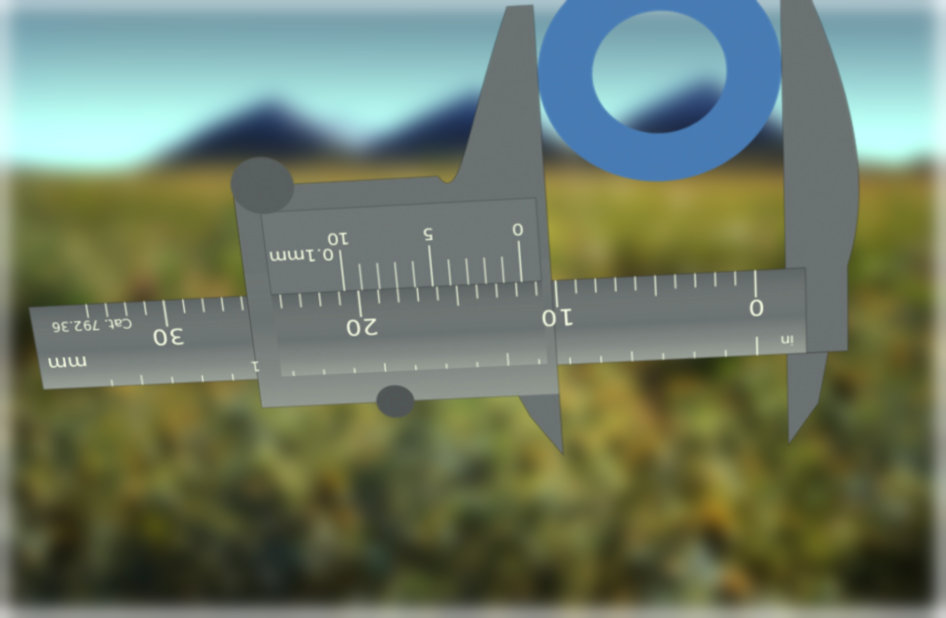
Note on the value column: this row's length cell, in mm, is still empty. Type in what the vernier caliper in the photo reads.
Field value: 11.7 mm
